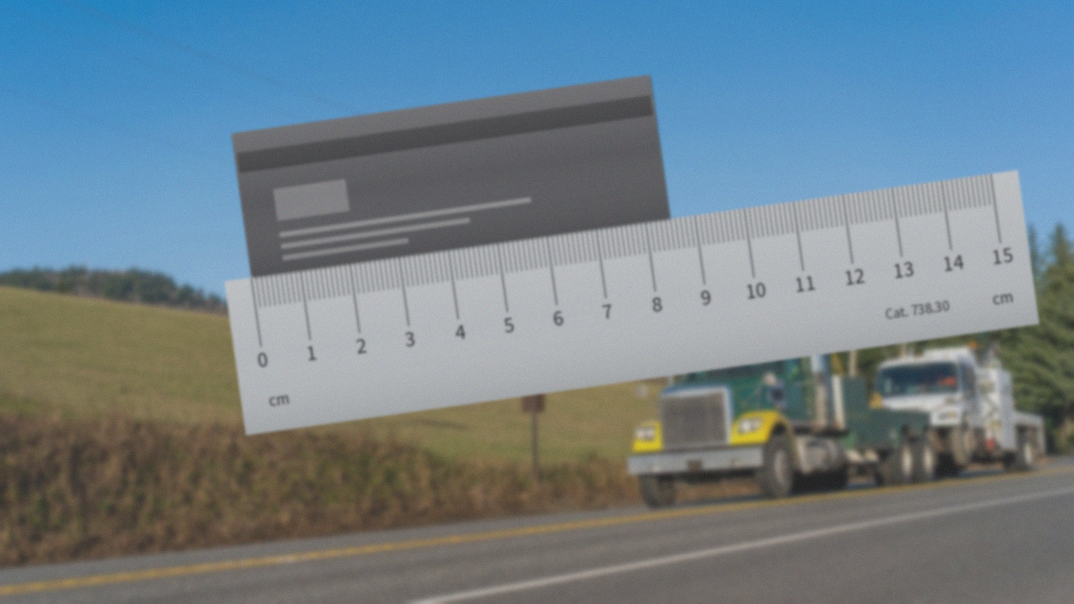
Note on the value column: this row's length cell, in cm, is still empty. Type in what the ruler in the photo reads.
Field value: 8.5 cm
